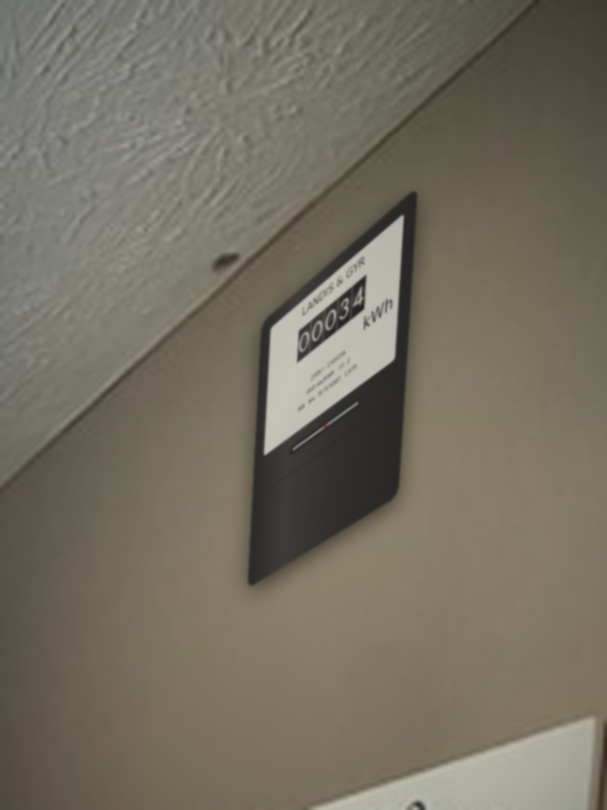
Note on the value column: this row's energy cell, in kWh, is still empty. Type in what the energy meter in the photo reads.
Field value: 34 kWh
